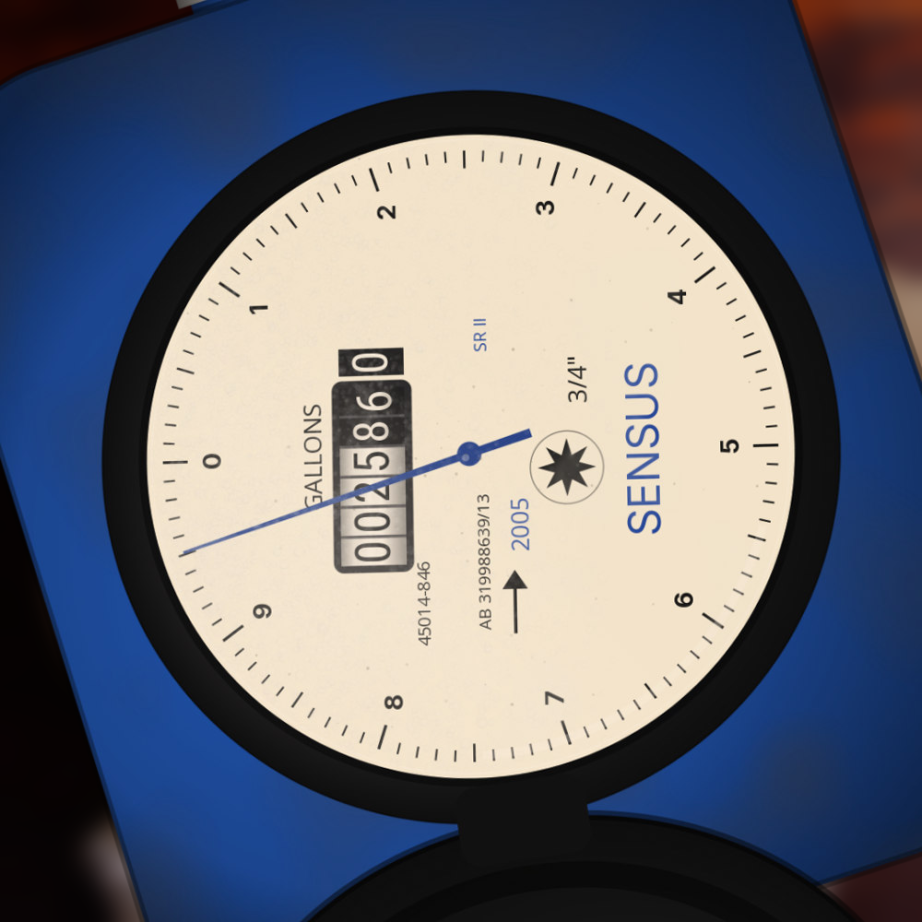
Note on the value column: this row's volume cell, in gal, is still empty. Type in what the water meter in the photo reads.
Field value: 25859.5 gal
